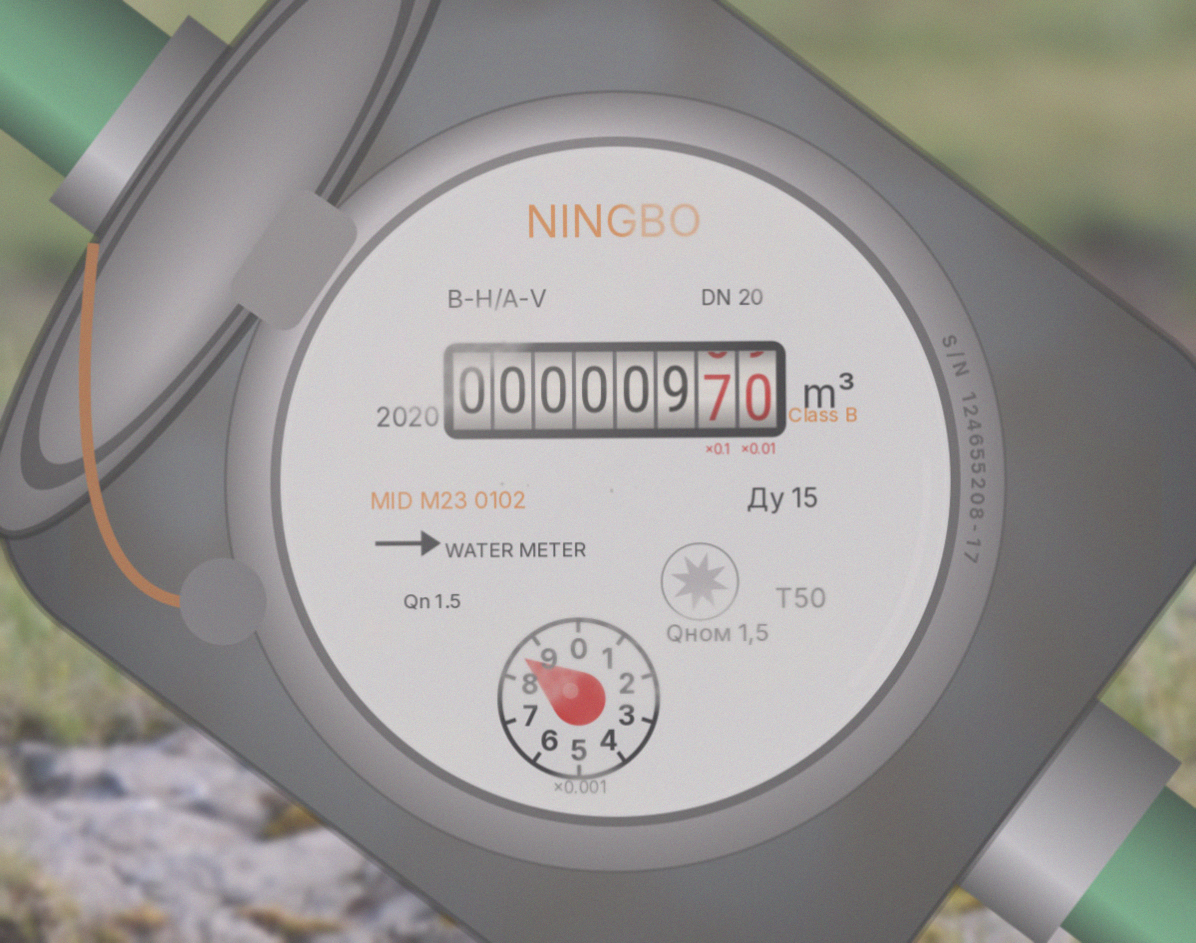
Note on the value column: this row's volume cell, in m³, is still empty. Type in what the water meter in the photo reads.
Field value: 9.698 m³
